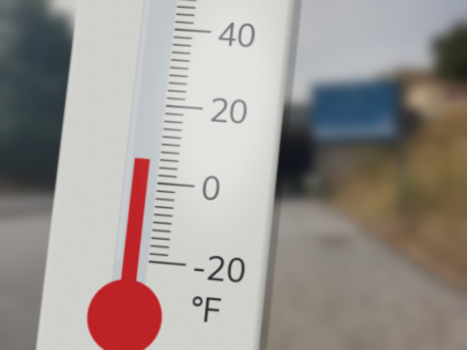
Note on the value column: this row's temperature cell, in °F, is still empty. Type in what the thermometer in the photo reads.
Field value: 6 °F
